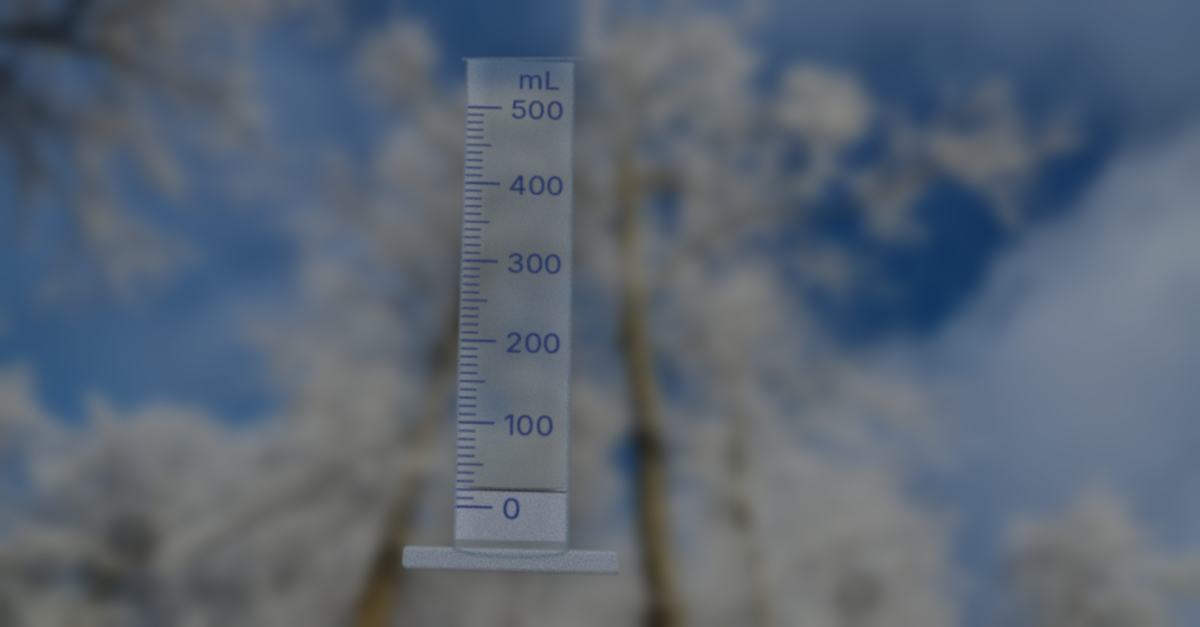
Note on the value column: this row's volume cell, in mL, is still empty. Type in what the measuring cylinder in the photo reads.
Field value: 20 mL
